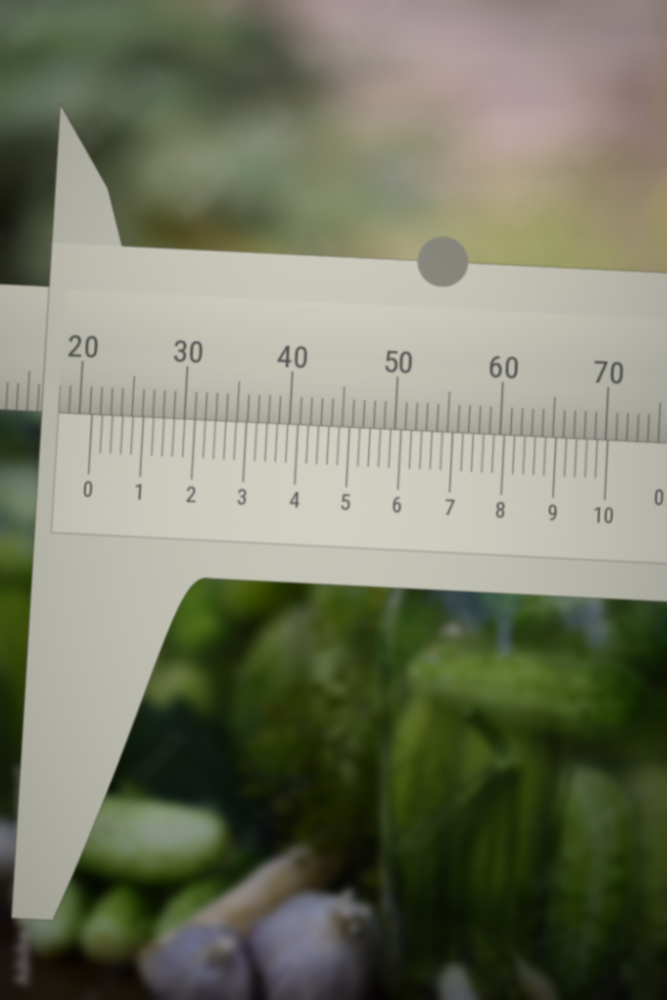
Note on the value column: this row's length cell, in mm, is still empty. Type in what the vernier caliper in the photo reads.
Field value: 21.2 mm
